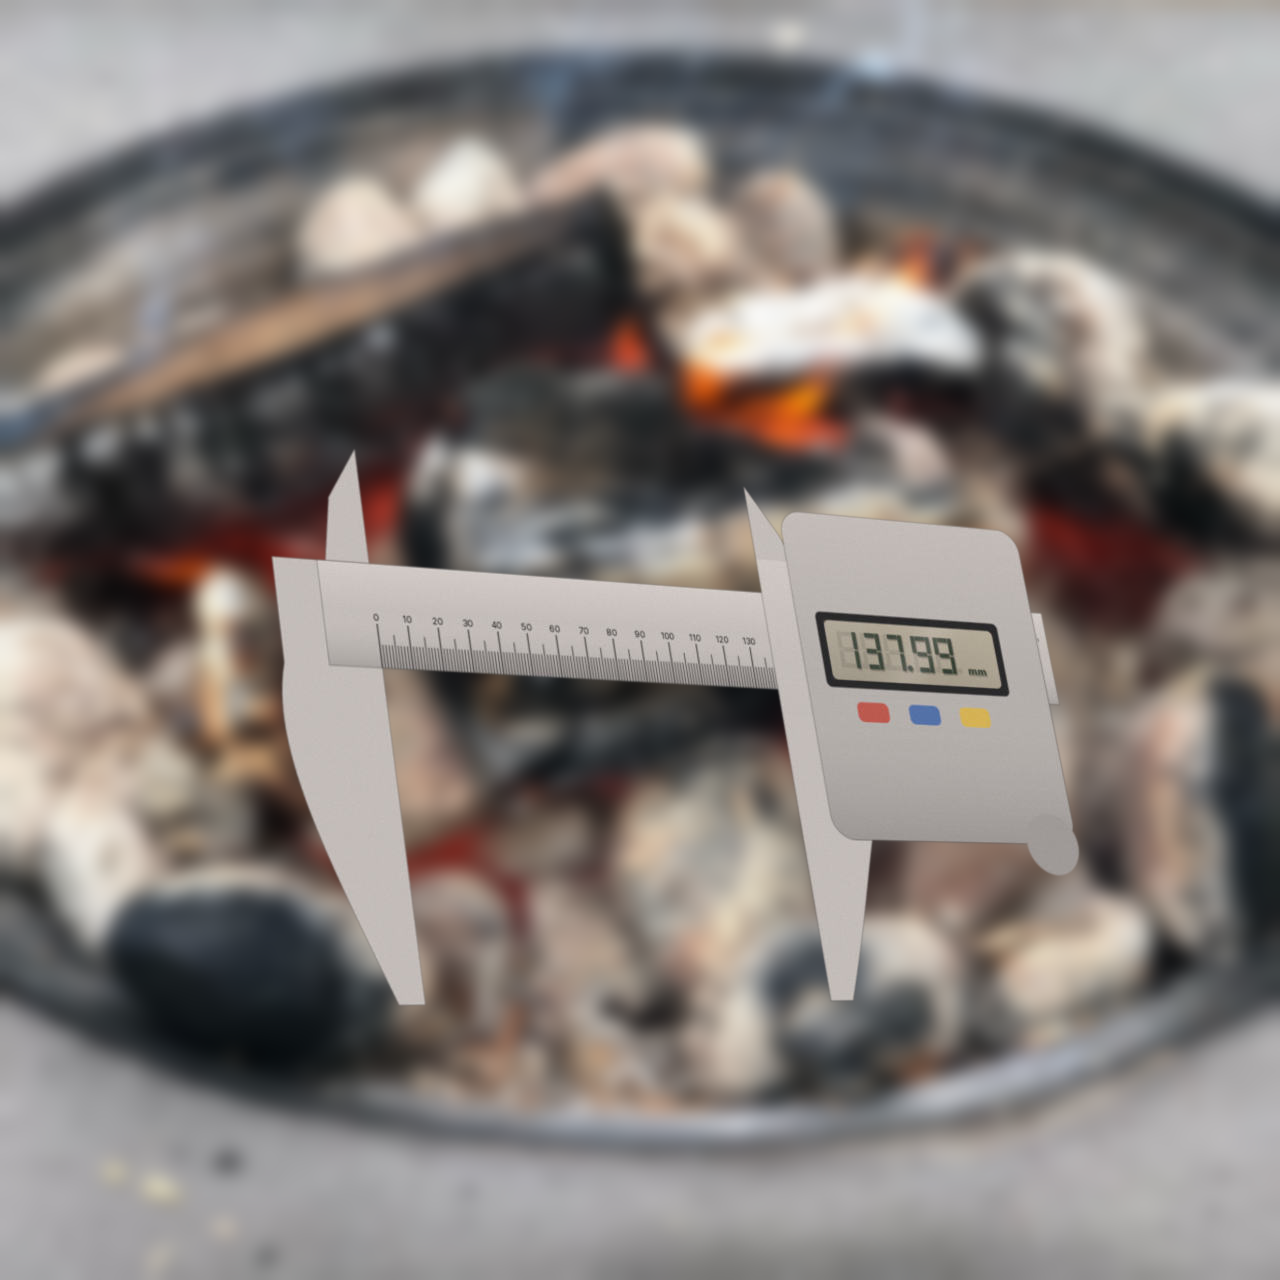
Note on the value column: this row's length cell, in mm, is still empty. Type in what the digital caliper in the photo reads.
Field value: 137.99 mm
